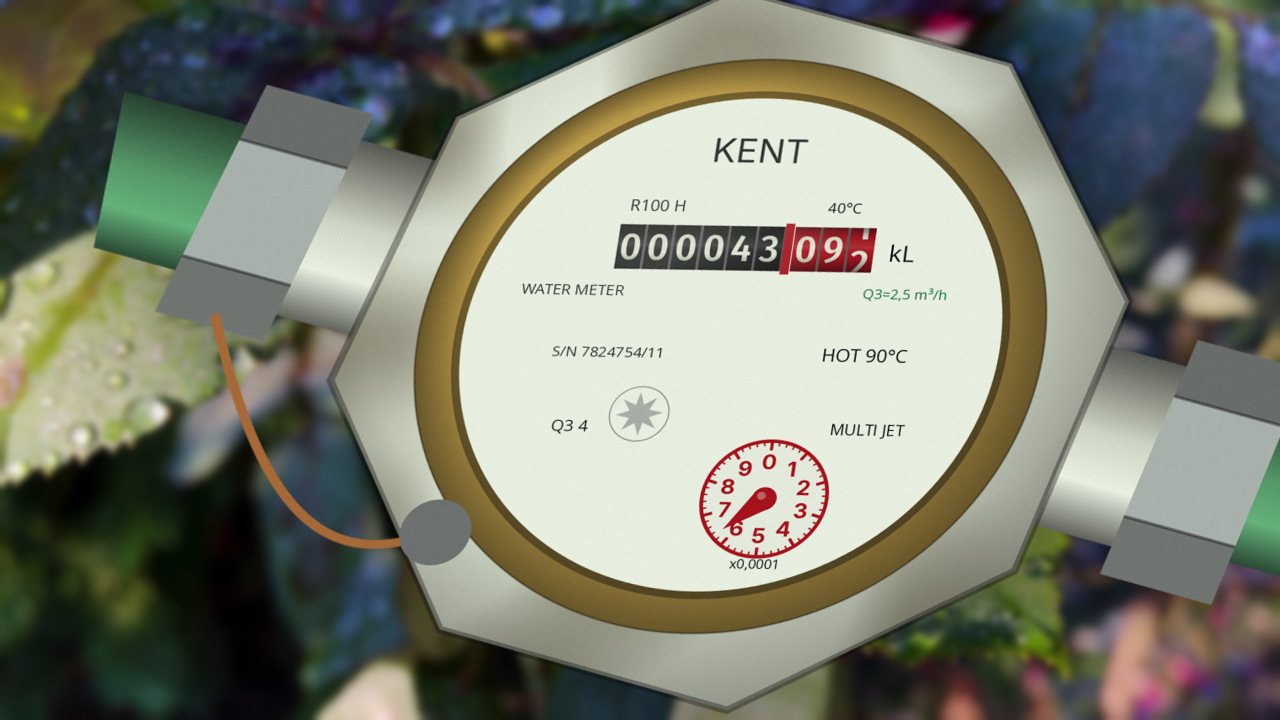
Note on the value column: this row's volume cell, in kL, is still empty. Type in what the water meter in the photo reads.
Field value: 43.0916 kL
